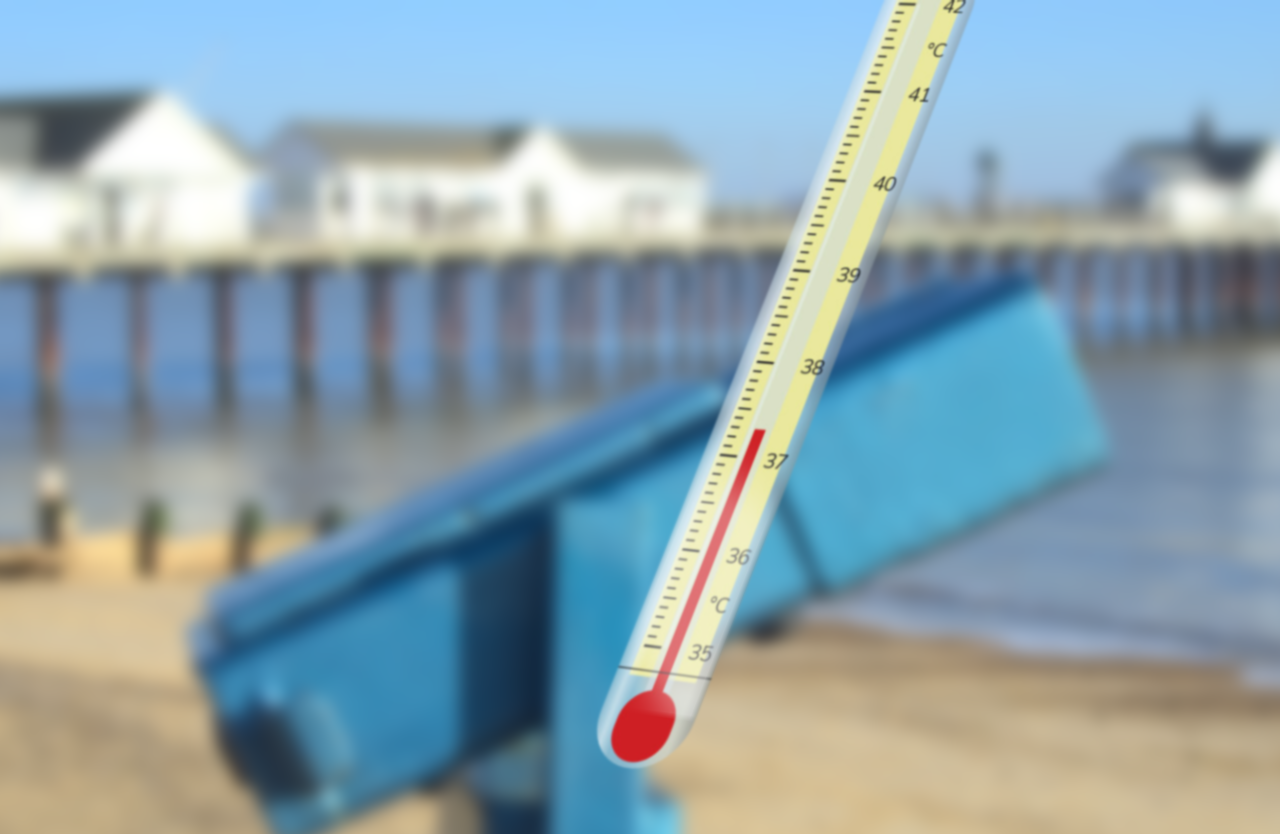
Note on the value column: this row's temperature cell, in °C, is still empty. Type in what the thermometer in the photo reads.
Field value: 37.3 °C
